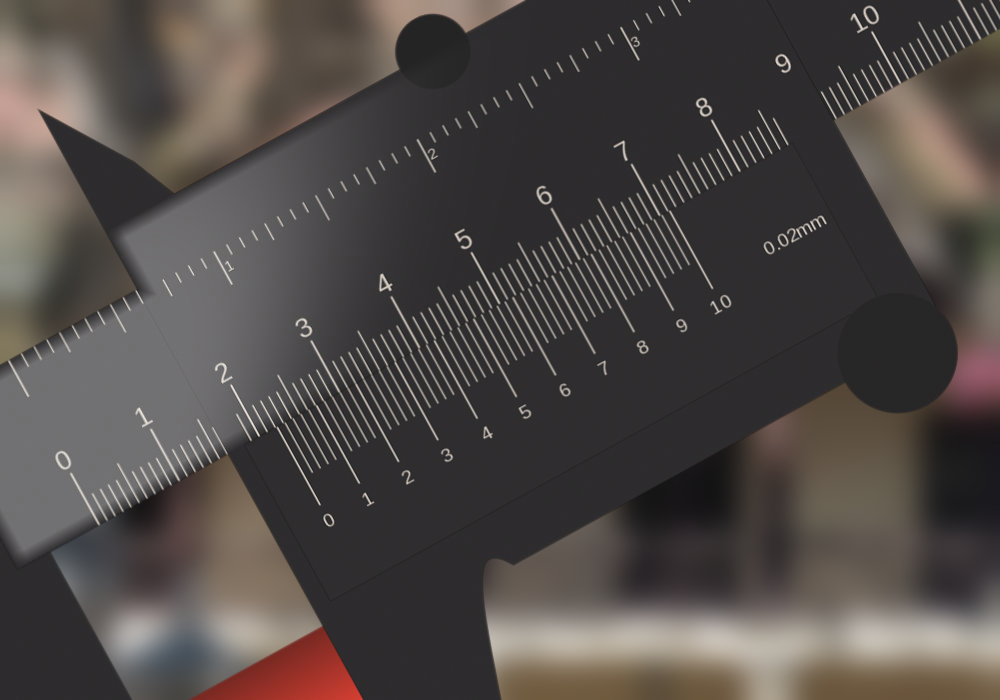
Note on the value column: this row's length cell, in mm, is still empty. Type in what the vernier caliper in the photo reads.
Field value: 22.2 mm
